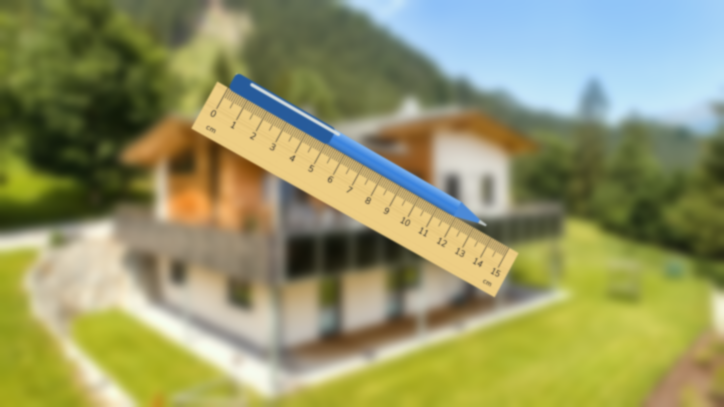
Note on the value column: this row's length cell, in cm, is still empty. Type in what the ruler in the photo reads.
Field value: 13.5 cm
